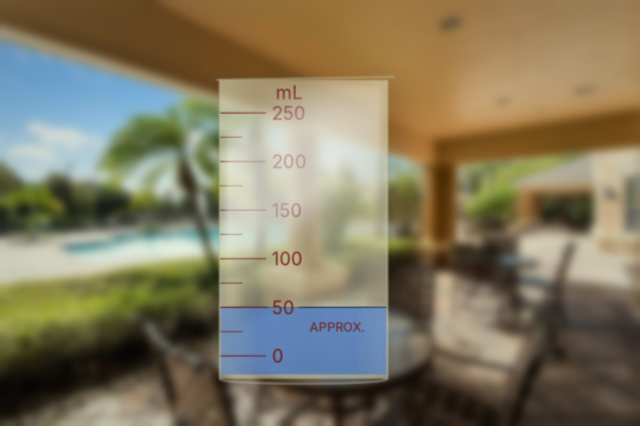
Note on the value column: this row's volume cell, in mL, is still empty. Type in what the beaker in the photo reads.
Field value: 50 mL
